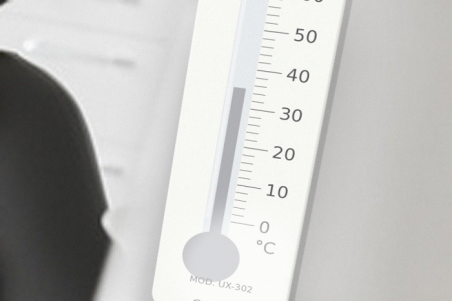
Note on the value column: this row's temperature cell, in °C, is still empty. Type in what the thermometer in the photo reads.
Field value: 35 °C
